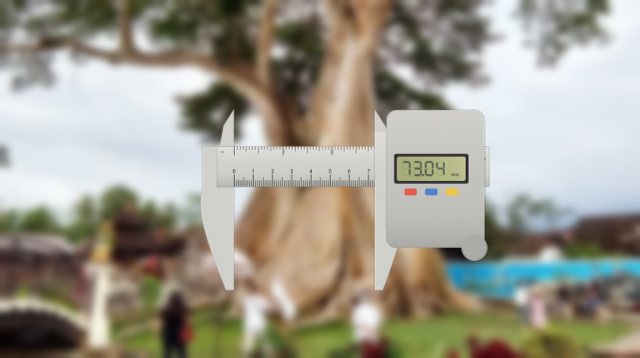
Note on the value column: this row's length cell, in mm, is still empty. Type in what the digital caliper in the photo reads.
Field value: 73.04 mm
